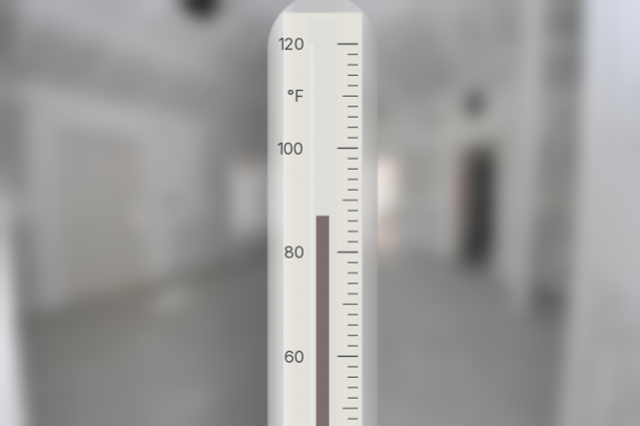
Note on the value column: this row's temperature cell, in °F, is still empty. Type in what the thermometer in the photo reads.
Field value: 87 °F
